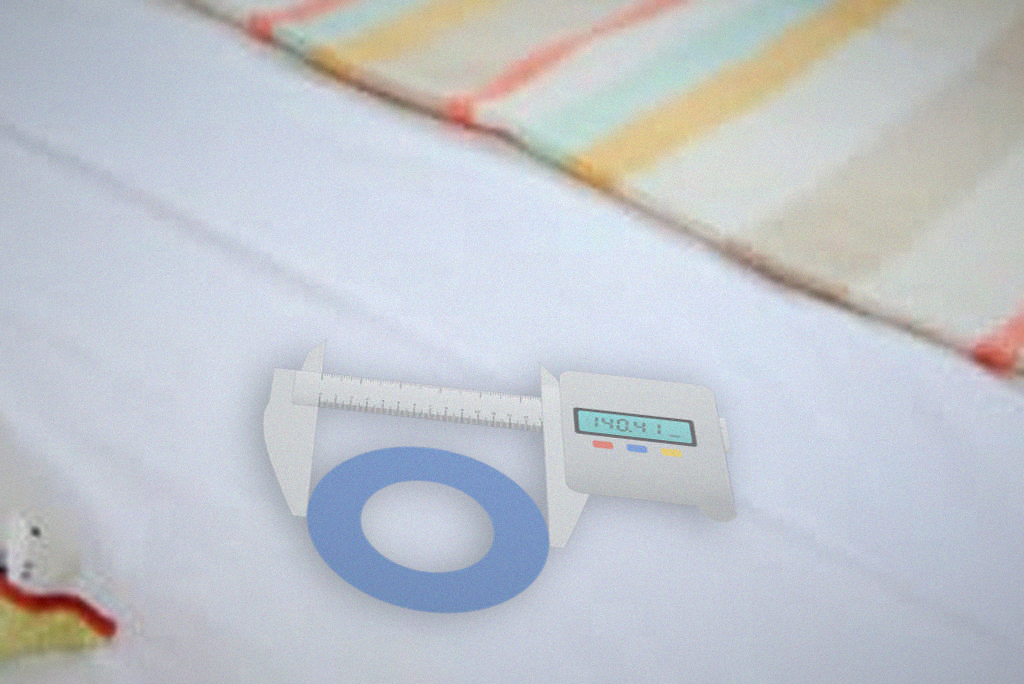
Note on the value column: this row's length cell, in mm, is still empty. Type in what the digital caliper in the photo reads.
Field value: 140.41 mm
